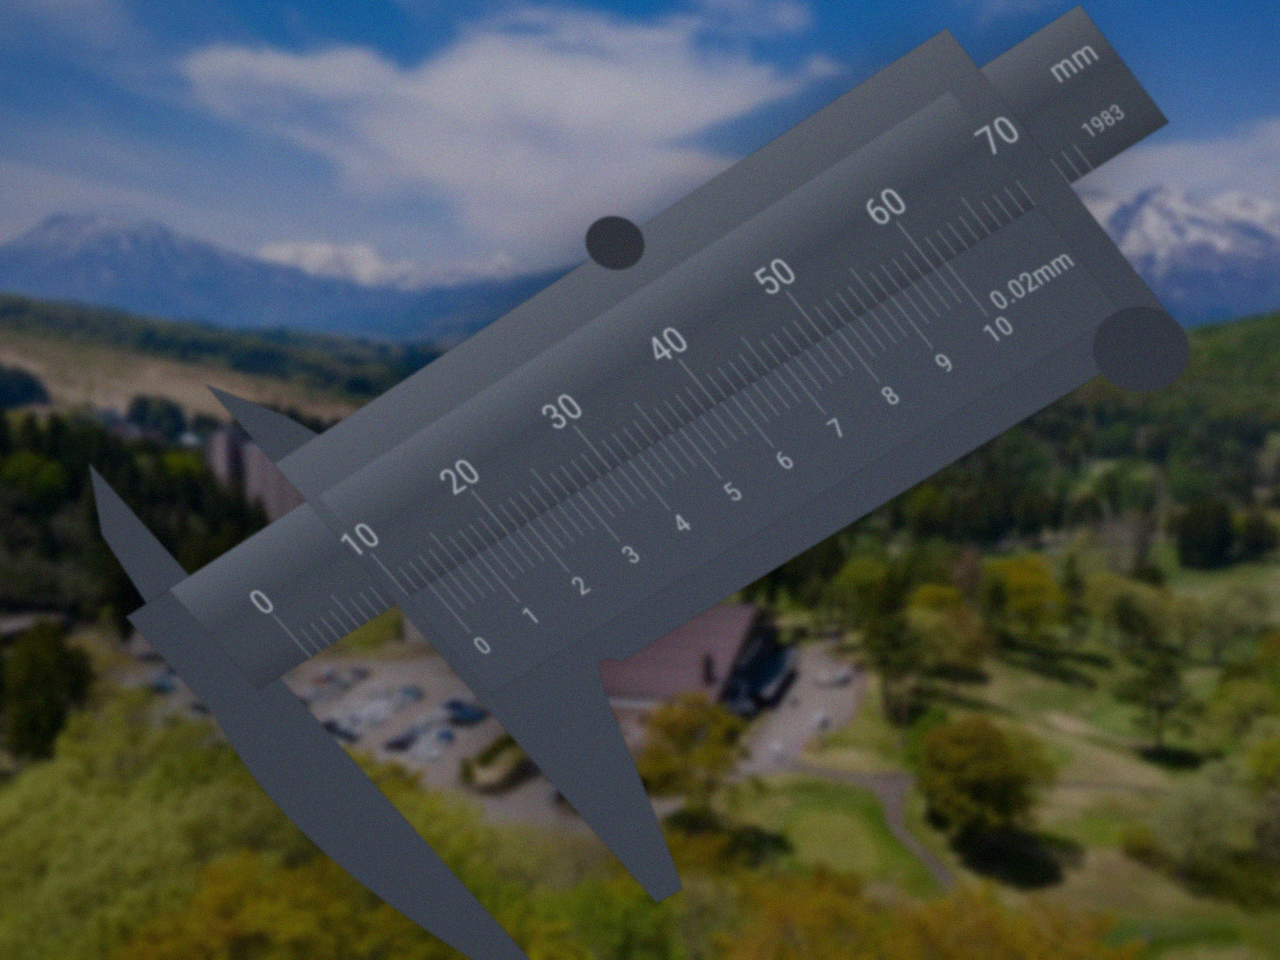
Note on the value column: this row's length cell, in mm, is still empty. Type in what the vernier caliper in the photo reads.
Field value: 12.0 mm
